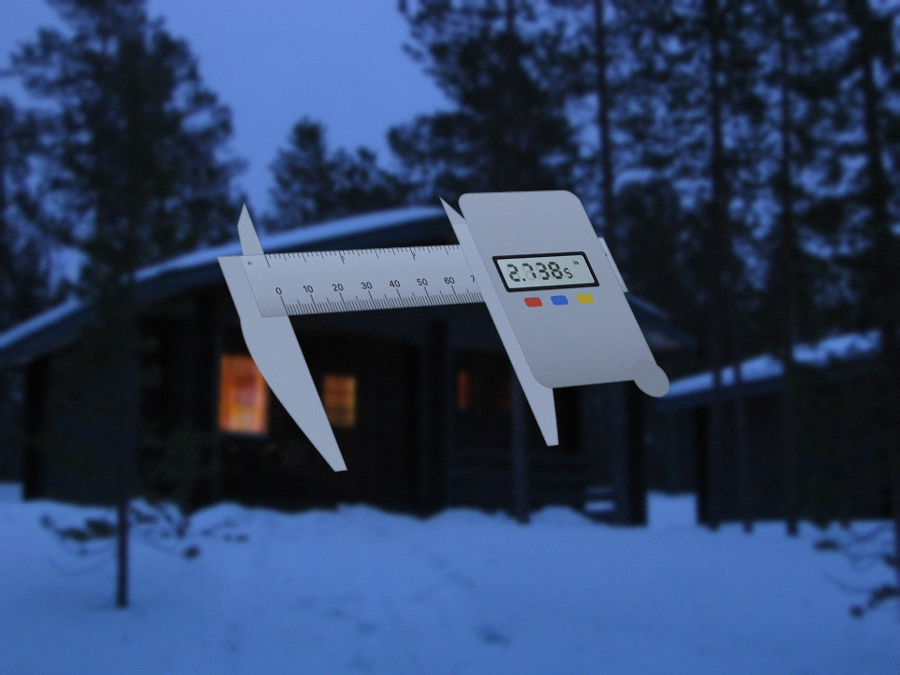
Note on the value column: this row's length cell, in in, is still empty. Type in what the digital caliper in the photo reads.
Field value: 2.7385 in
